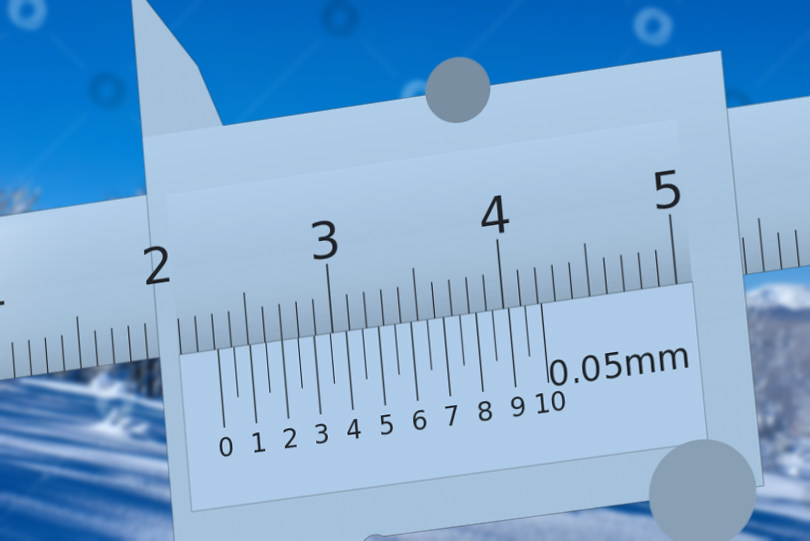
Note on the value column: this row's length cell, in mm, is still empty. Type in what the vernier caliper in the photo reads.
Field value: 23.2 mm
